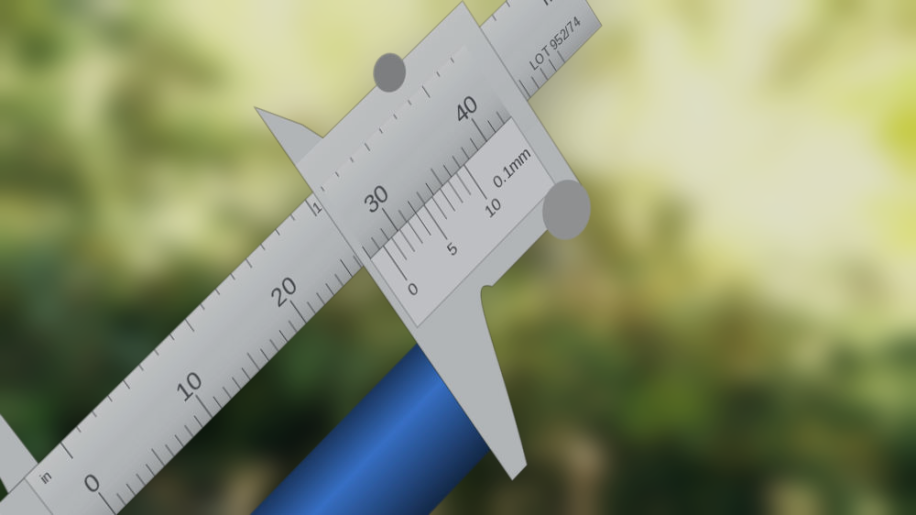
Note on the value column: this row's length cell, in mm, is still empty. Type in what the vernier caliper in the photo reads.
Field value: 28.4 mm
